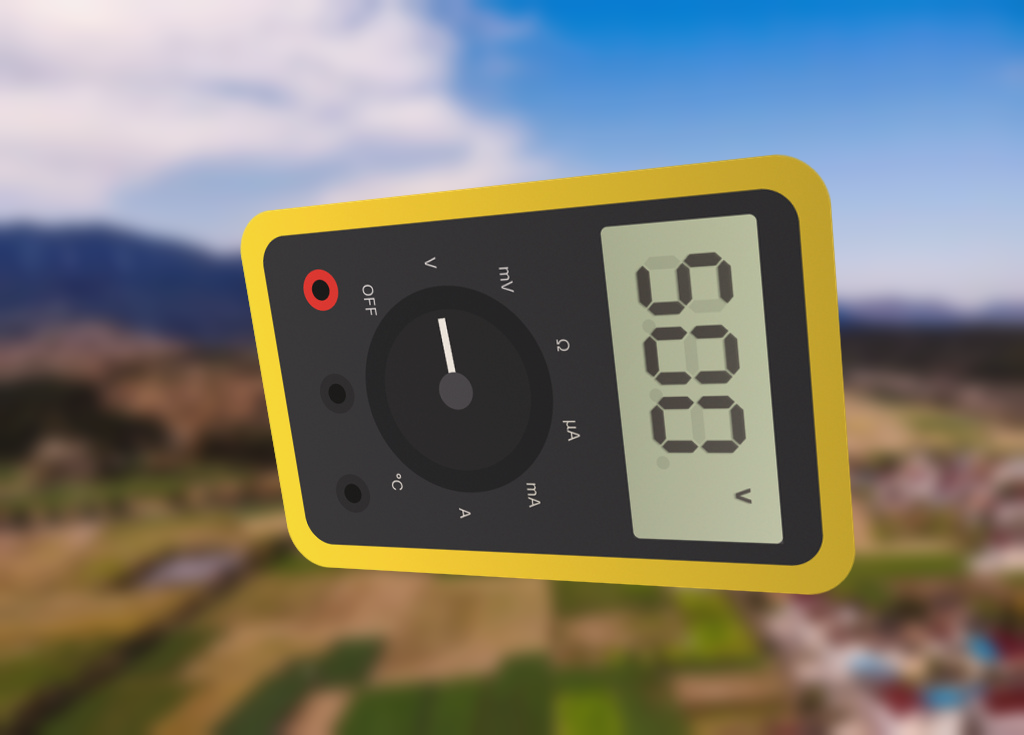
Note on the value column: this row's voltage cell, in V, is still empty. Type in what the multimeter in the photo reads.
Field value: 500 V
